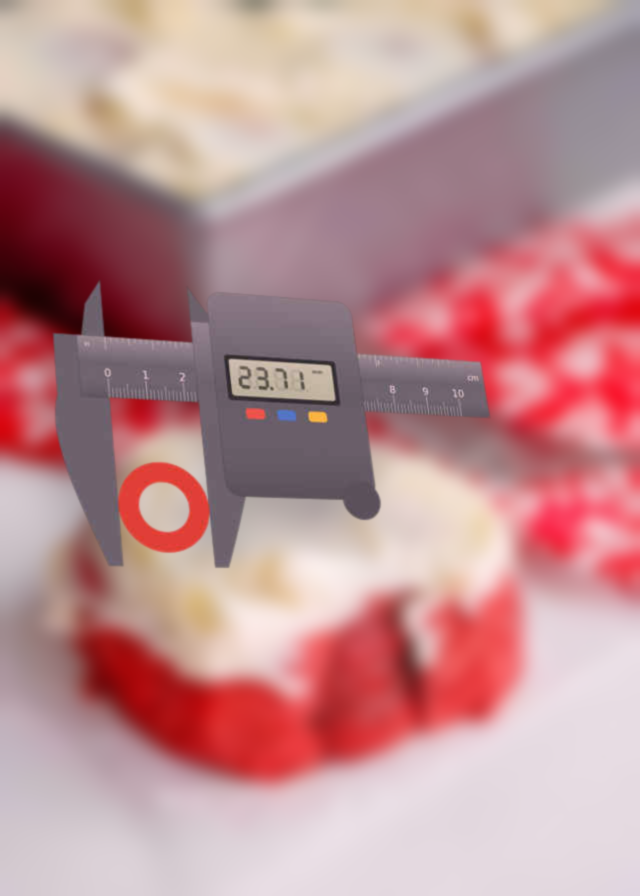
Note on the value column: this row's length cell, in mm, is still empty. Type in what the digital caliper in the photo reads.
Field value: 23.71 mm
